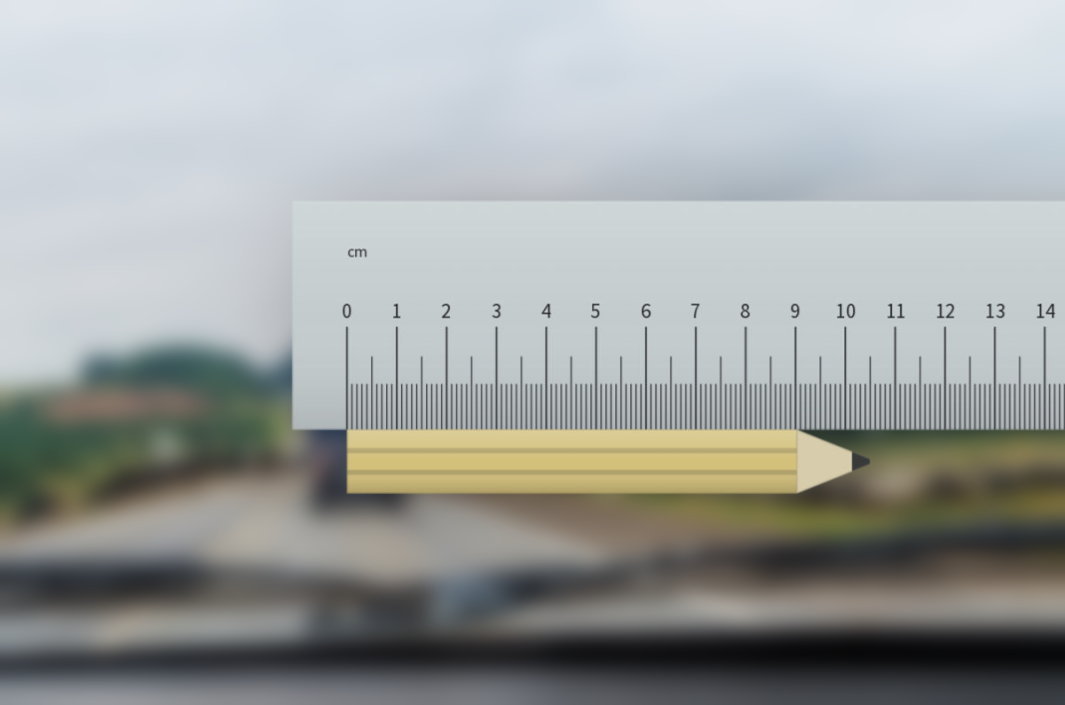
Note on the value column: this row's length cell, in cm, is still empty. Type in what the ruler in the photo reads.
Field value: 10.5 cm
